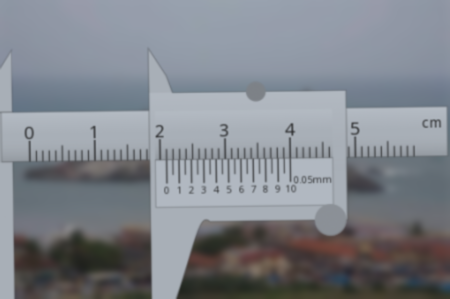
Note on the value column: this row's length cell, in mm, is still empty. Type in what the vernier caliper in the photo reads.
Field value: 21.0 mm
